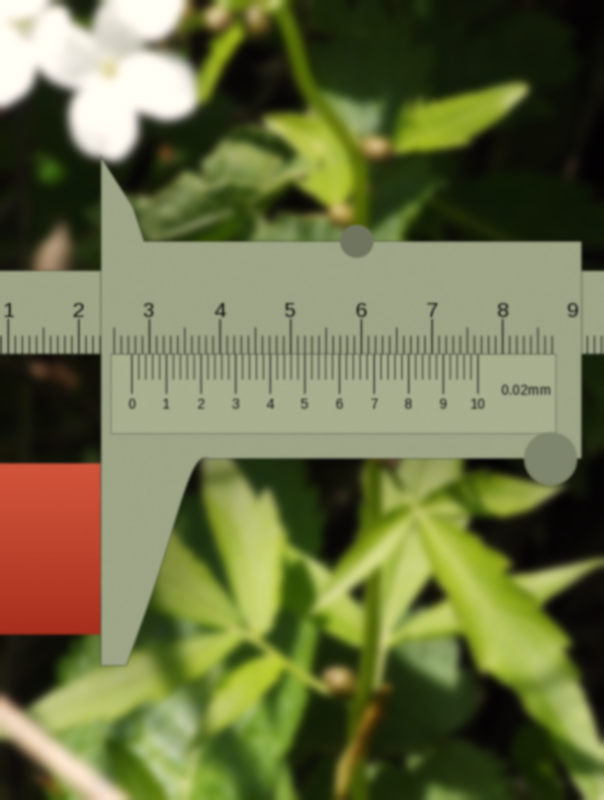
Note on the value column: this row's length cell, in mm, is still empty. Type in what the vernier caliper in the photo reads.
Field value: 27.5 mm
